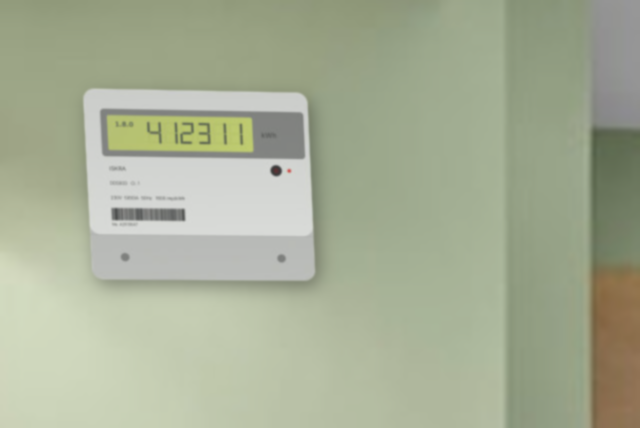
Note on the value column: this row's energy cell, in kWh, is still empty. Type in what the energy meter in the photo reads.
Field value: 412311 kWh
